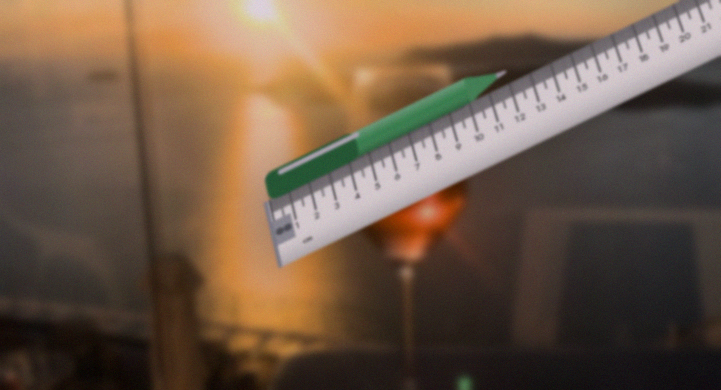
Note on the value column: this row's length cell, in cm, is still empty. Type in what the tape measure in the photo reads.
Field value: 12 cm
